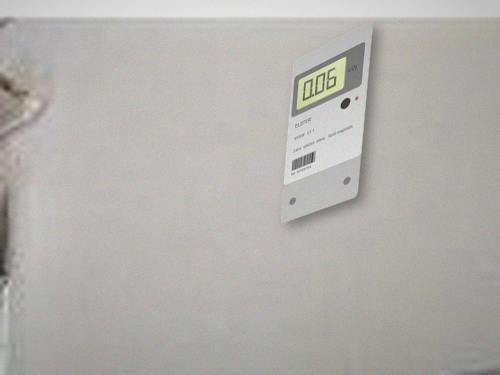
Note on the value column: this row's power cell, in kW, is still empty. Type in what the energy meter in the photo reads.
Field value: 0.06 kW
